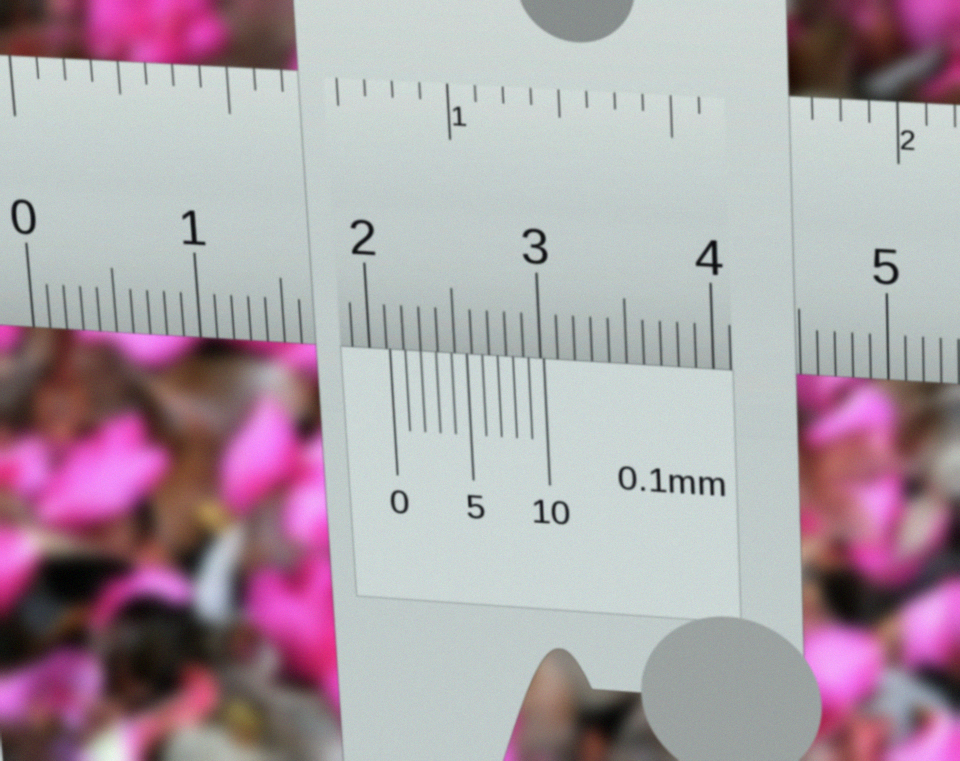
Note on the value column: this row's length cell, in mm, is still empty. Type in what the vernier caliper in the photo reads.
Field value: 21.2 mm
